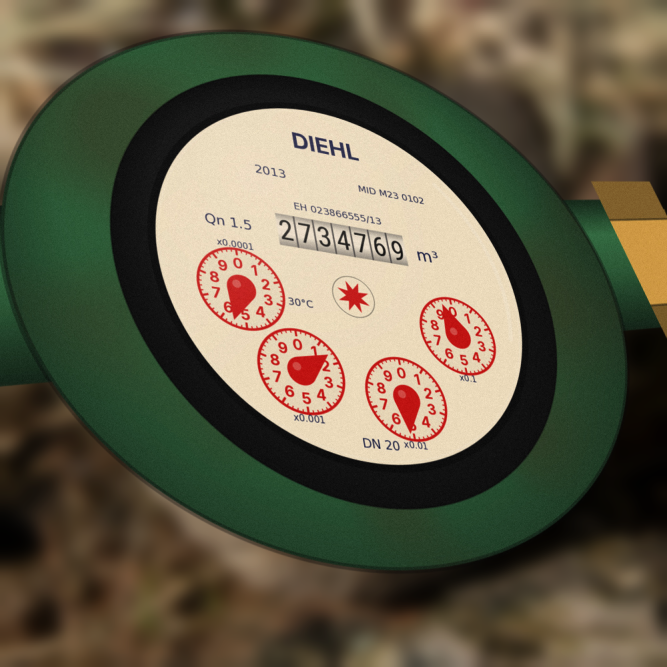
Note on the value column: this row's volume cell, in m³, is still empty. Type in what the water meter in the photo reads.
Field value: 2734768.9515 m³
